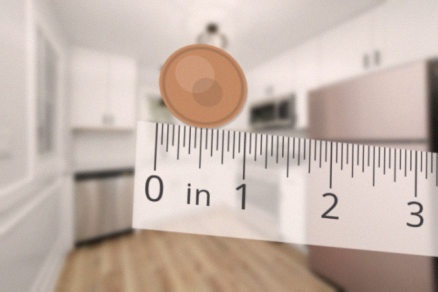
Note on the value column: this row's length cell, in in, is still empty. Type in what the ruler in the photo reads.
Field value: 1 in
